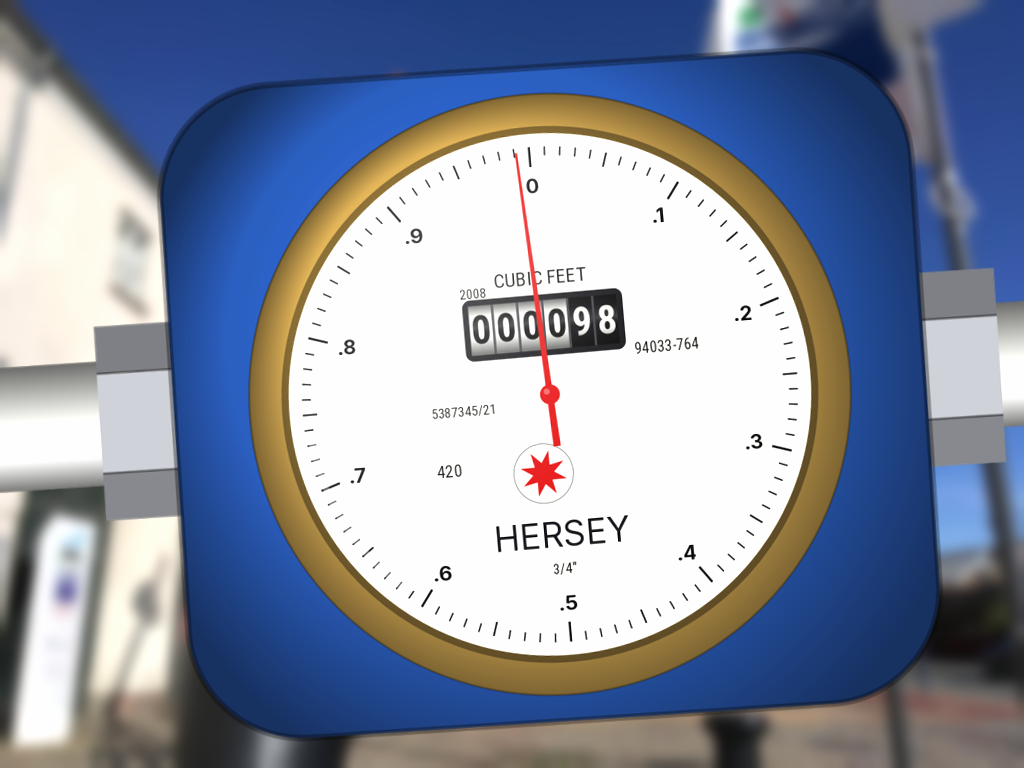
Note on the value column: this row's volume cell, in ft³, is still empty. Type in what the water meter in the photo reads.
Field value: 97.99 ft³
